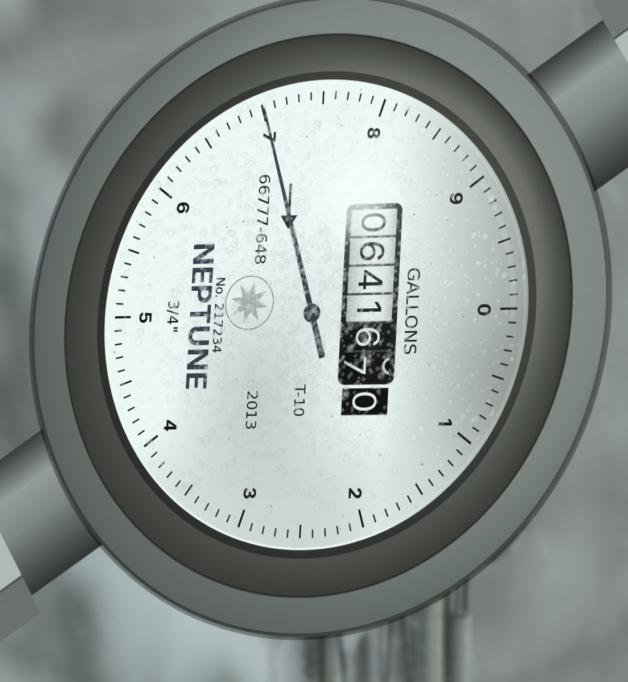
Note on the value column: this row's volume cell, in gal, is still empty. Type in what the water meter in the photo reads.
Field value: 641667.0 gal
